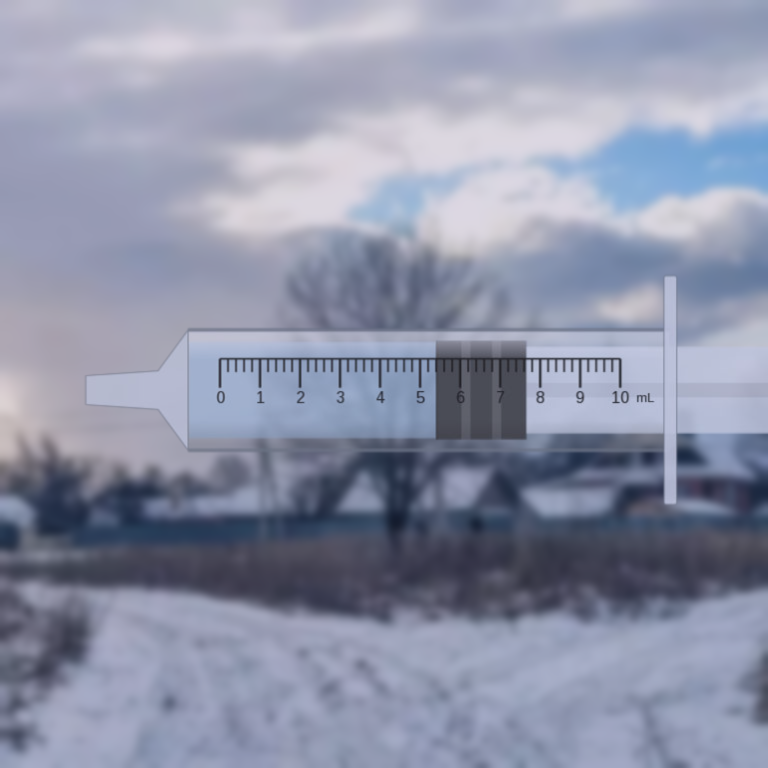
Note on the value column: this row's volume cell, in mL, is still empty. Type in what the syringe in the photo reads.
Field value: 5.4 mL
